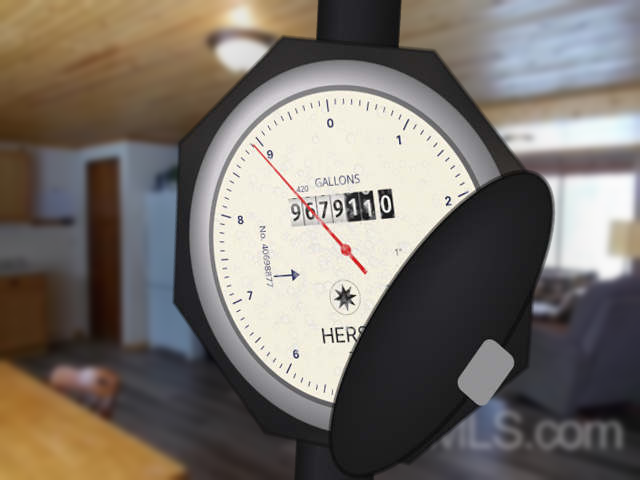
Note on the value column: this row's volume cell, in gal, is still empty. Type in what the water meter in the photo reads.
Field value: 9679108.9 gal
